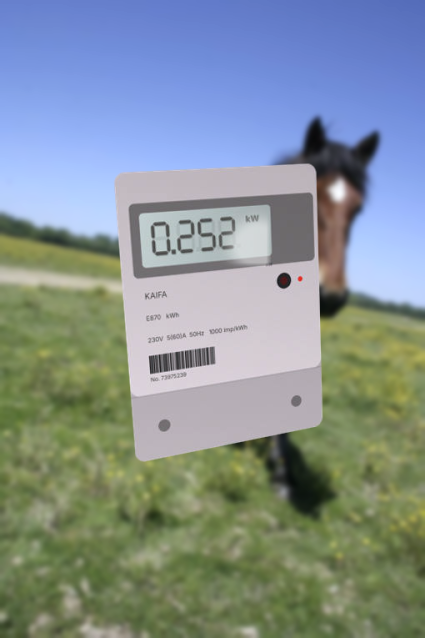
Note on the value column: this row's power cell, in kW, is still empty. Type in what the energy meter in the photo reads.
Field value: 0.252 kW
